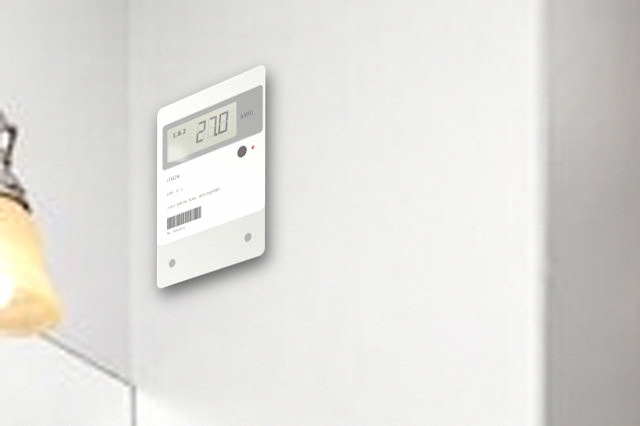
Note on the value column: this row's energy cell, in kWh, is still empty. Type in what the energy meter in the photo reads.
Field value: 27.0 kWh
